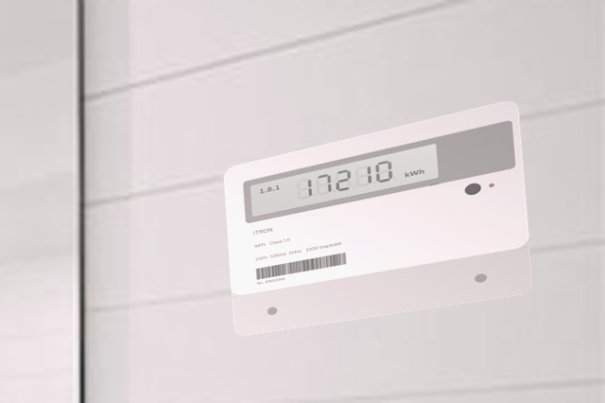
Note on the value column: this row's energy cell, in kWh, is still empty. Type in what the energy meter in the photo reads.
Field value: 17210 kWh
